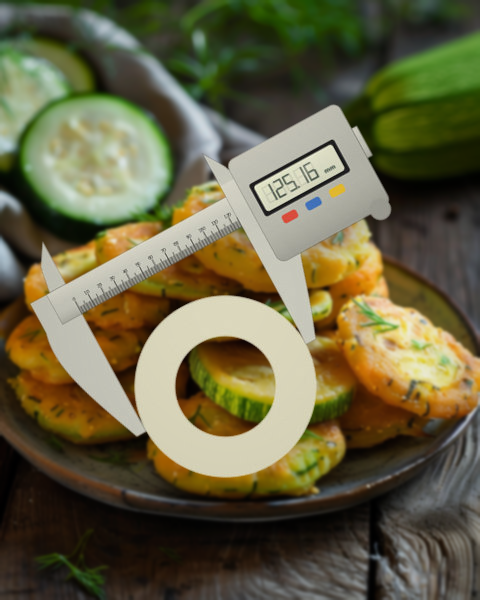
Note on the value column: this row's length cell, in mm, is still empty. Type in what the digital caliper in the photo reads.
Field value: 125.16 mm
